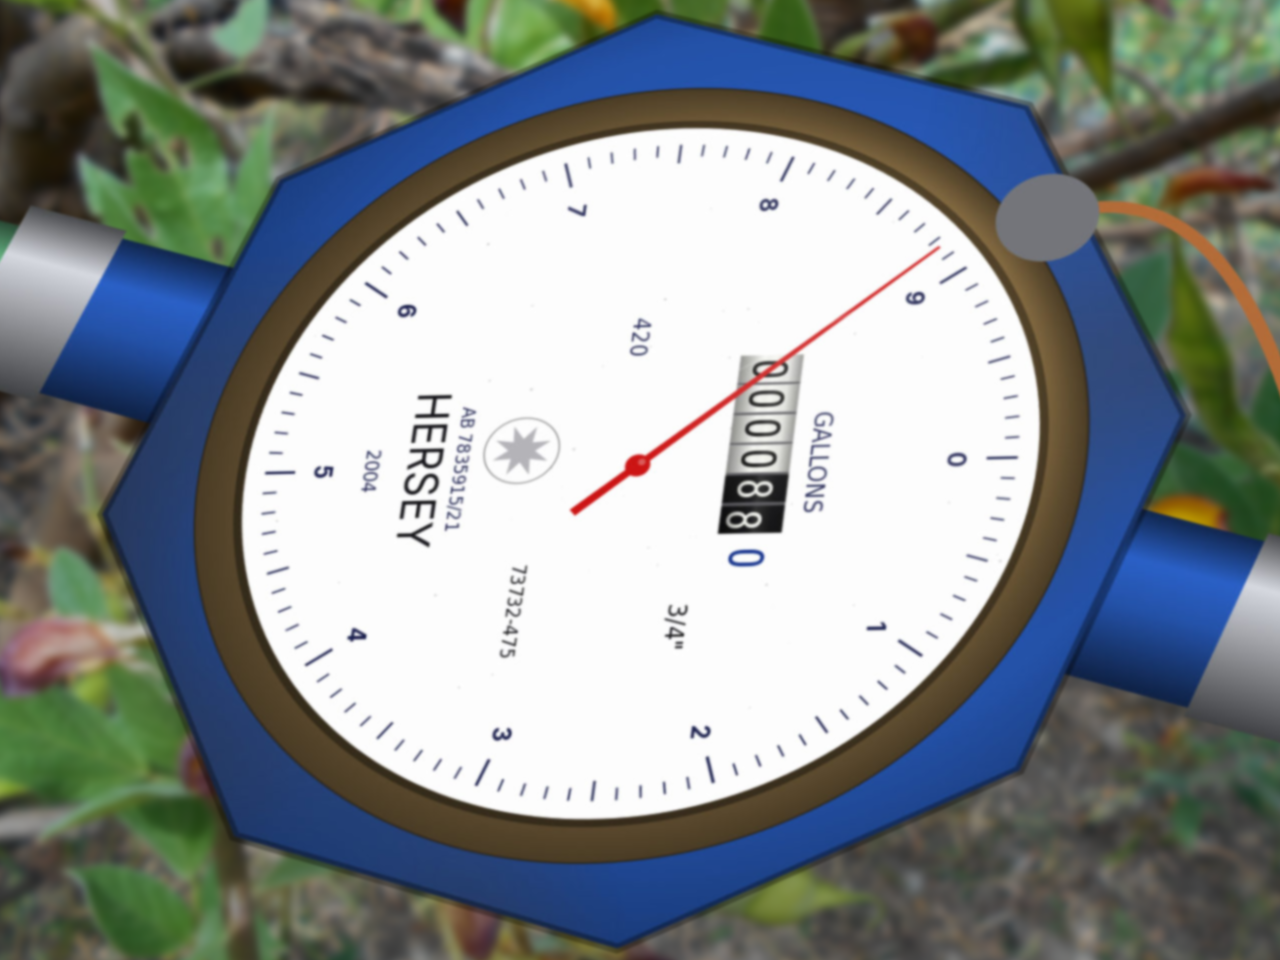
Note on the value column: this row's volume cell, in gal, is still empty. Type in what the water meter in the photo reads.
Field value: 878.8 gal
